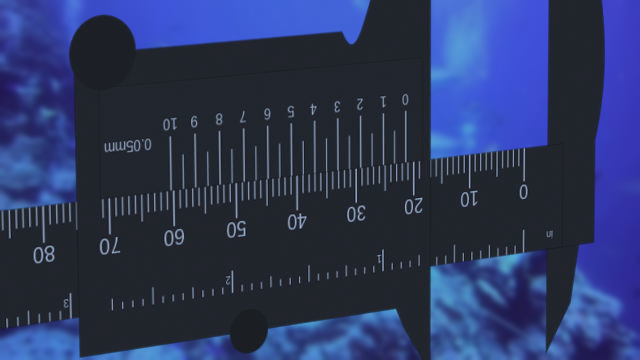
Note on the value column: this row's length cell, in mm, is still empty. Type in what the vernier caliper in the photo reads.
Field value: 21.4 mm
